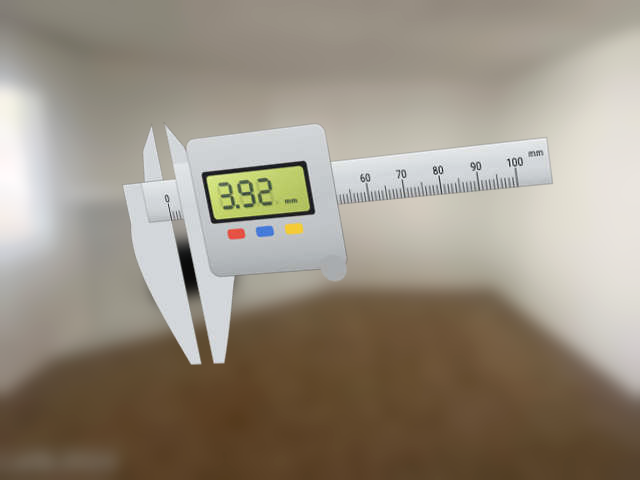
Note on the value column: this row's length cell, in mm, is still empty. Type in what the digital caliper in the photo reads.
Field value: 3.92 mm
